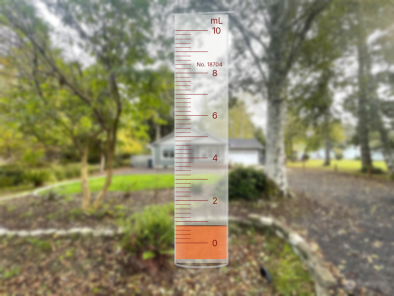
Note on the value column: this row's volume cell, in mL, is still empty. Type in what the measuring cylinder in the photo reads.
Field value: 0.8 mL
